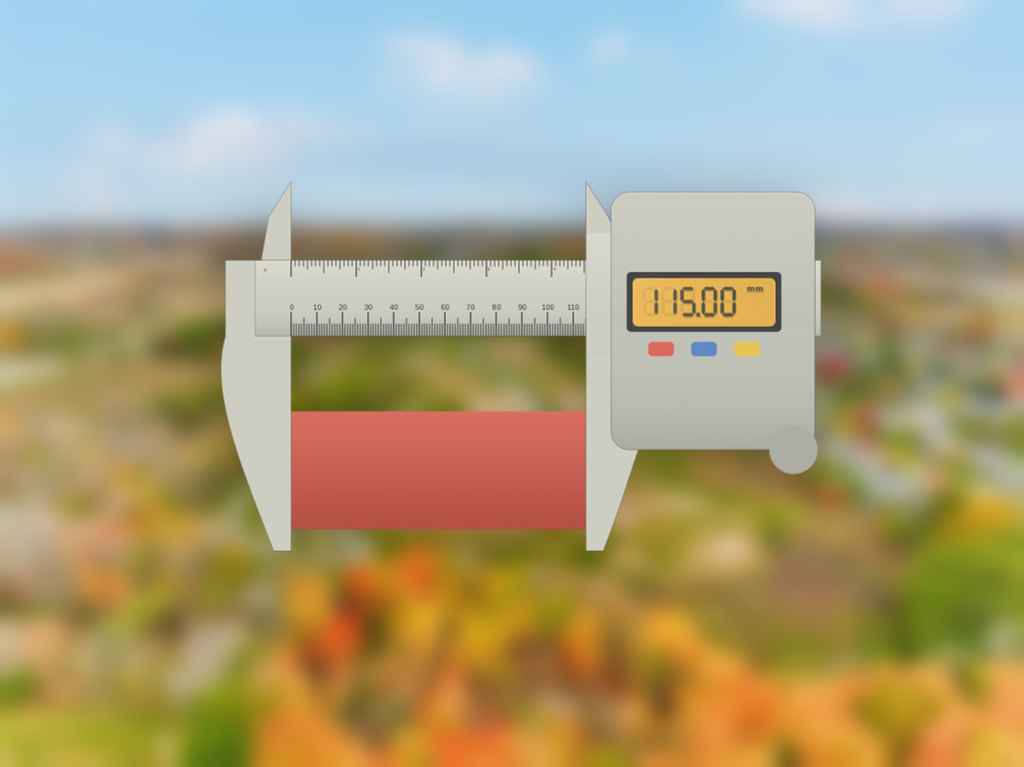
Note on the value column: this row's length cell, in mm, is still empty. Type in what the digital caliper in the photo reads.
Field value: 115.00 mm
